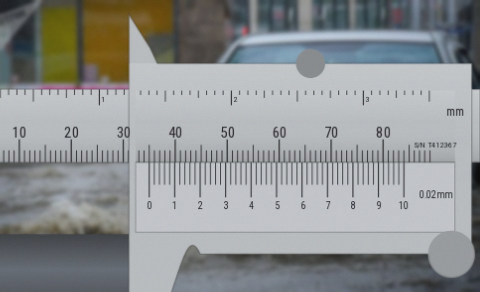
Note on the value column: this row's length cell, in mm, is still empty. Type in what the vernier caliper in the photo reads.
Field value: 35.0 mm
